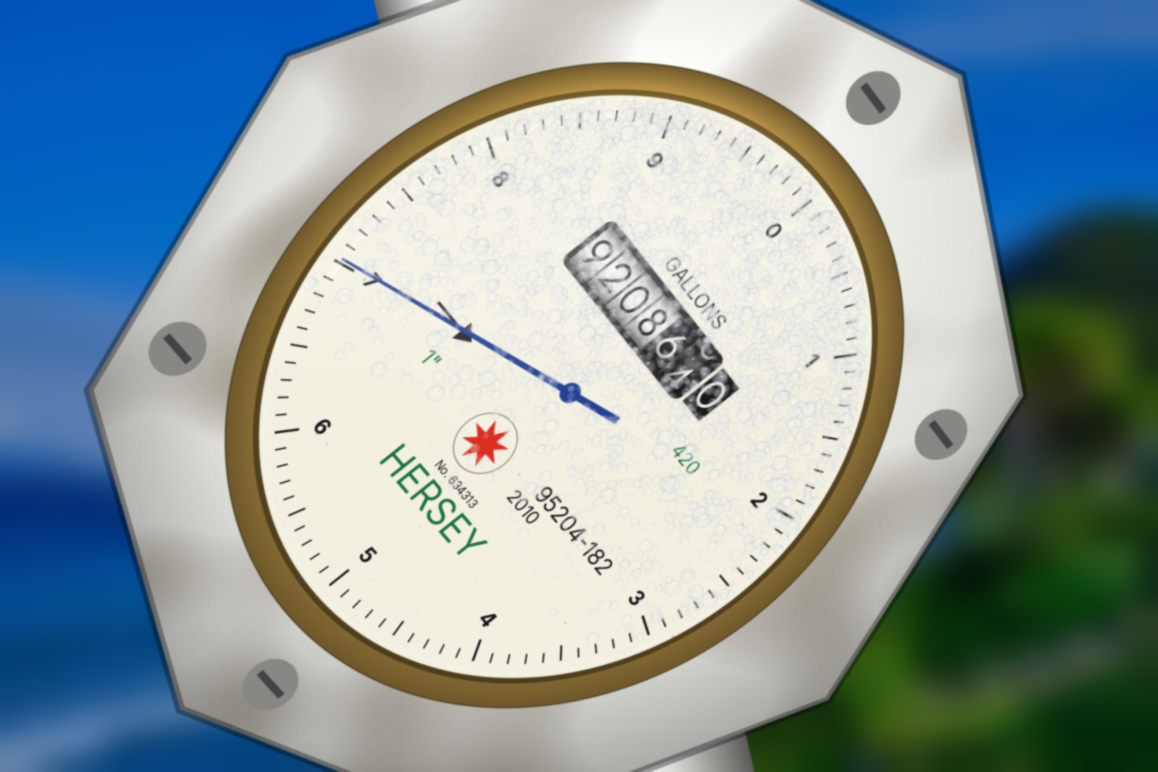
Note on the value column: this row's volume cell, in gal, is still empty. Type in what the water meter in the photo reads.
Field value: 9208637.0 gal
